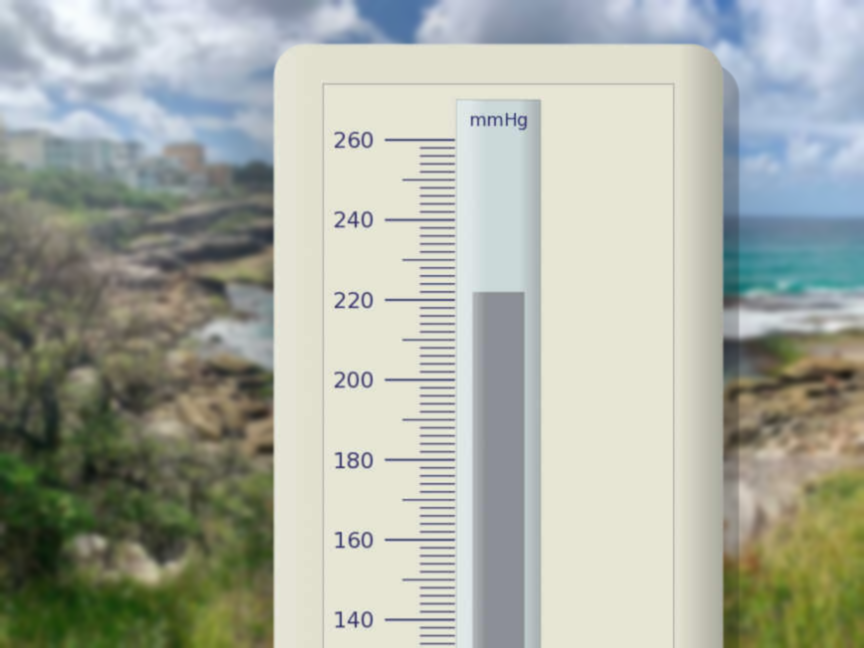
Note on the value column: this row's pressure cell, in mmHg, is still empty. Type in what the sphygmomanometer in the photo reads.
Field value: 222 mmHg
